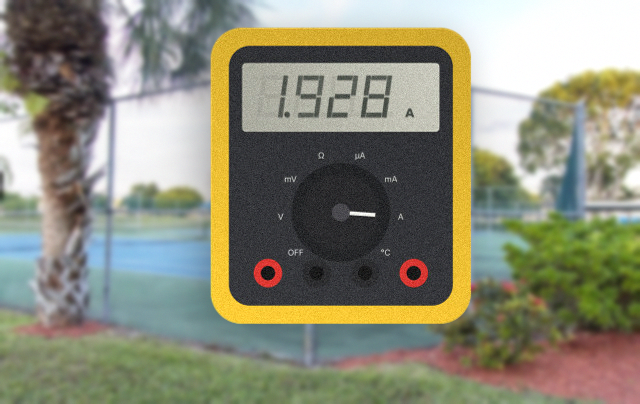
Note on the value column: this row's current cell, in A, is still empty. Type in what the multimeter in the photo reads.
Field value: 1.928 A
